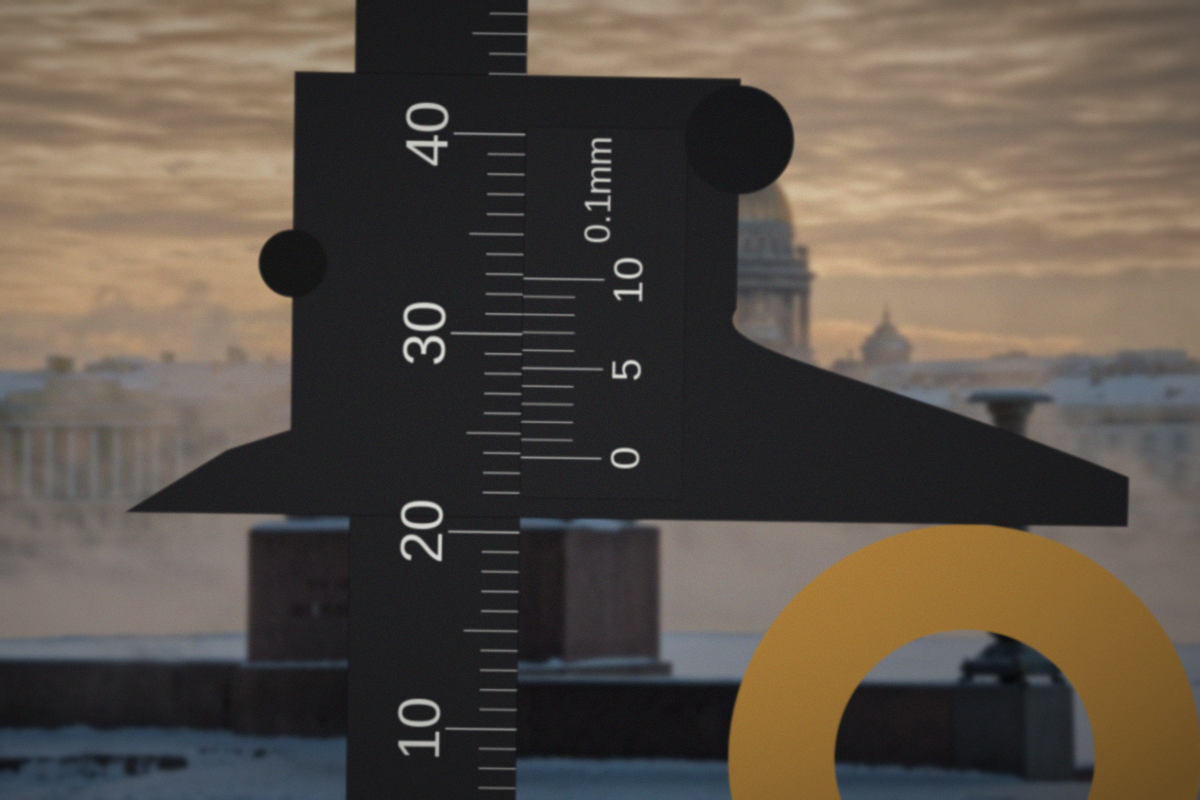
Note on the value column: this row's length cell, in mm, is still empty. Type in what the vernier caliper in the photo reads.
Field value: 23.8 mm
